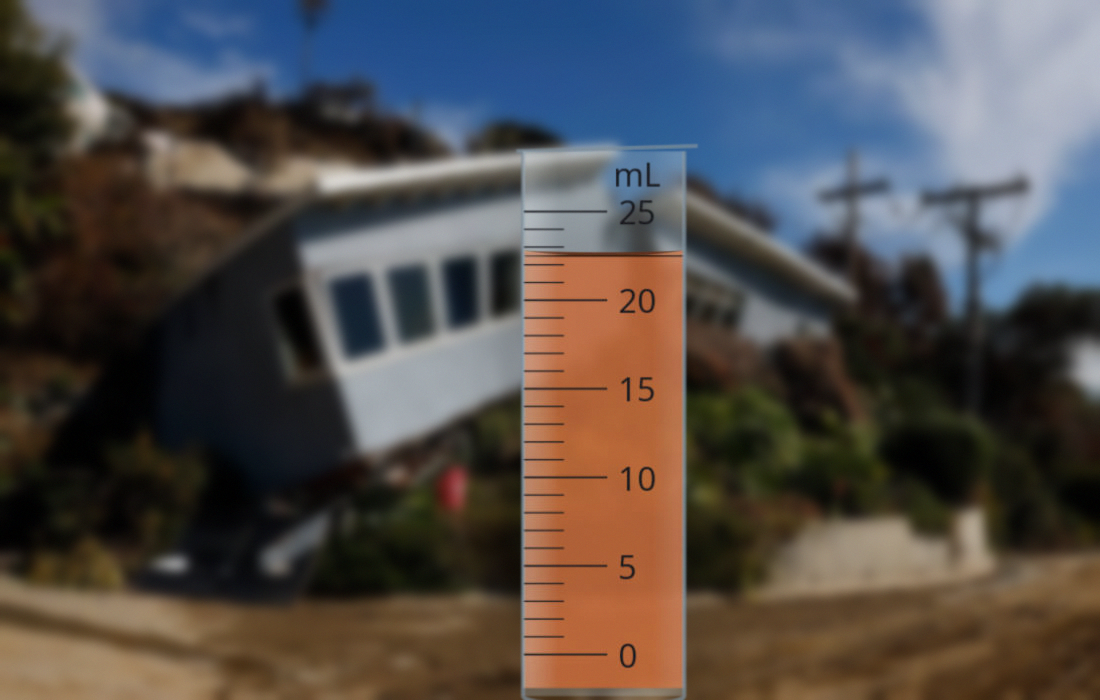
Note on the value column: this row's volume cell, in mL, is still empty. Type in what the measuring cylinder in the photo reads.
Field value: 22.5 mL
